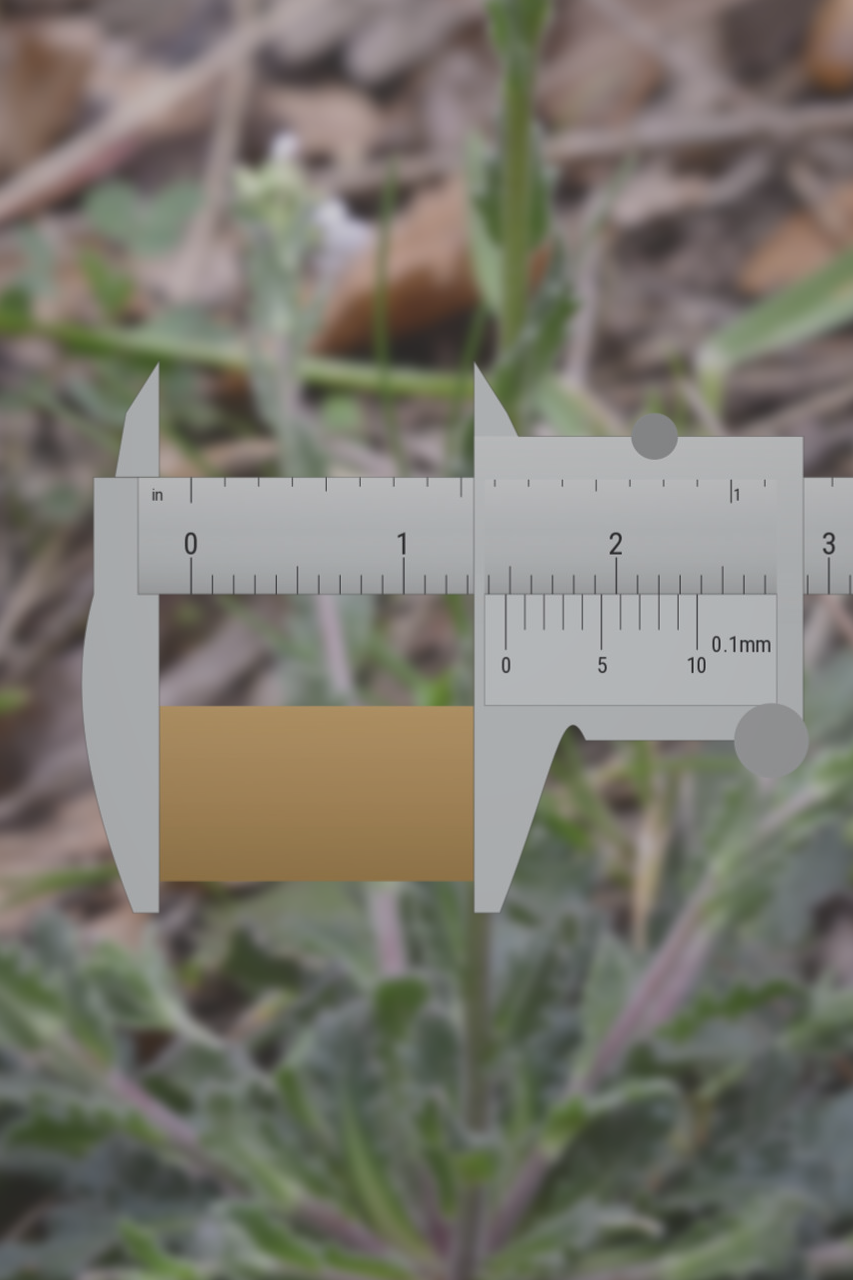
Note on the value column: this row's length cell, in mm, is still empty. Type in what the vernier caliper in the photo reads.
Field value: 14.8 mm
